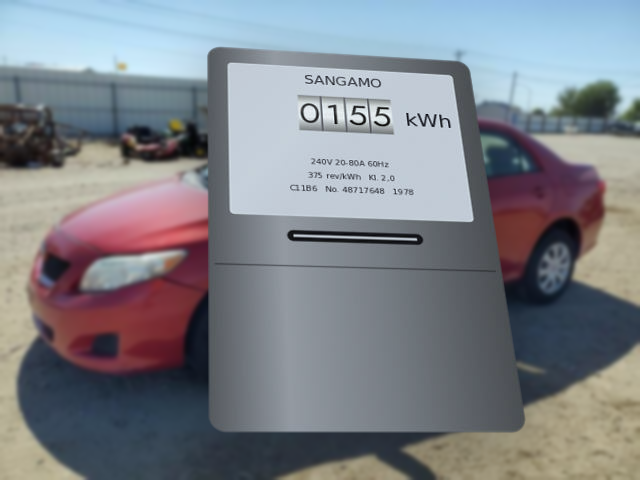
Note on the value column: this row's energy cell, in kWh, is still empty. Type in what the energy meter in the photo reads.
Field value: 155 kWh
